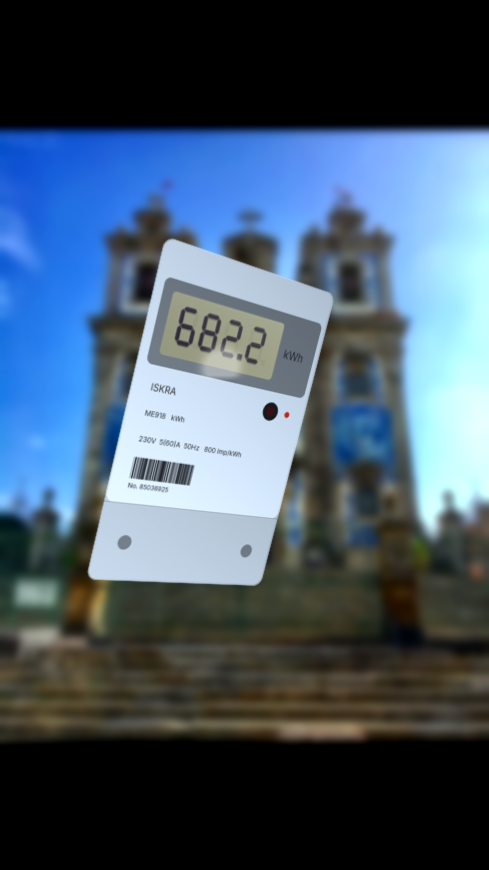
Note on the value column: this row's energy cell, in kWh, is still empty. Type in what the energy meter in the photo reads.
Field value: 682.2 kWh
